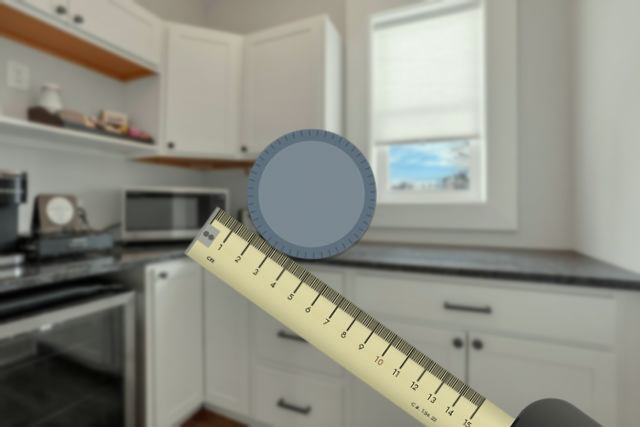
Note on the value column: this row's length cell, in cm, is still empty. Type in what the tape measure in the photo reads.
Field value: 6 cm
